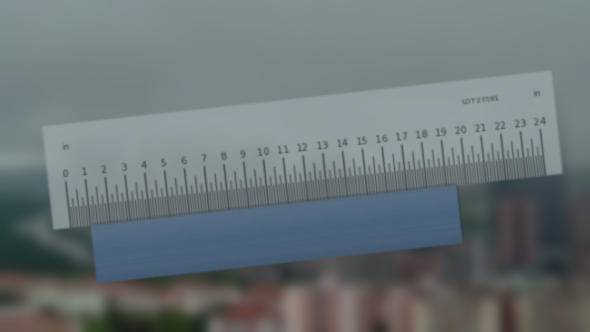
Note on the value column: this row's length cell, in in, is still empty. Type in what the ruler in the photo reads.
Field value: 18.5 in
